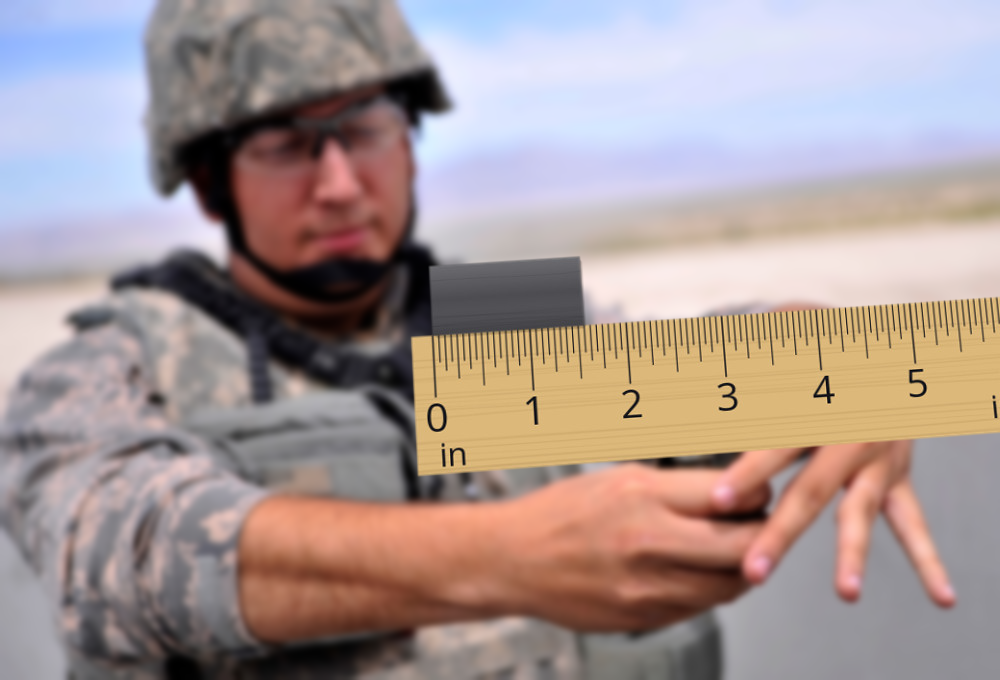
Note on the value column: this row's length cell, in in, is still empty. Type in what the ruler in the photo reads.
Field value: 1.5625 in
